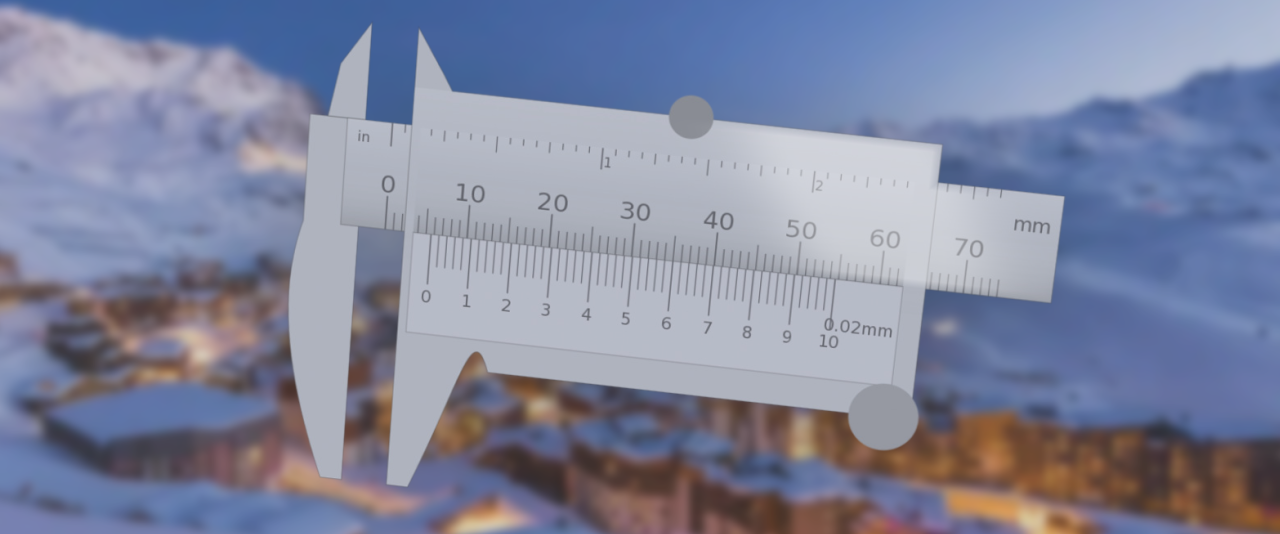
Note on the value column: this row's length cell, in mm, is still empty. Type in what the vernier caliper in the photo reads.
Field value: 5.6 mm
